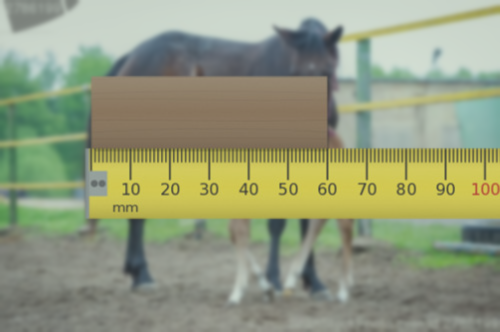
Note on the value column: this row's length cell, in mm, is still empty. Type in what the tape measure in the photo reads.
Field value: 60 mm
